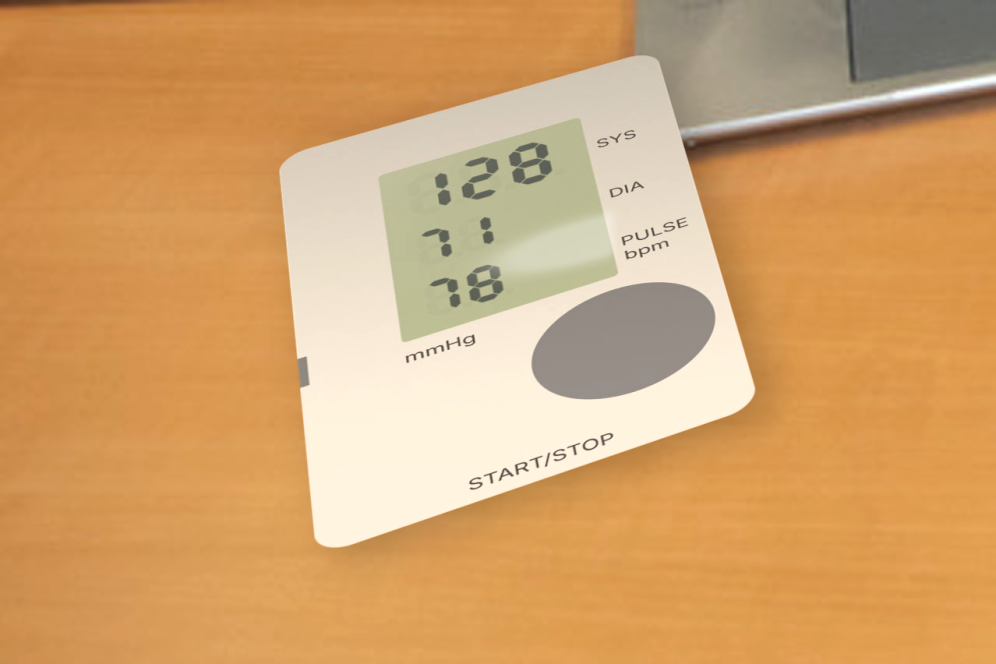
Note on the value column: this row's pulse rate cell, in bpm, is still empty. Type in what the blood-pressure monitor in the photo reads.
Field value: 78 bpm
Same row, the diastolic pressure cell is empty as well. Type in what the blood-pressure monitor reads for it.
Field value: 71 mmHg
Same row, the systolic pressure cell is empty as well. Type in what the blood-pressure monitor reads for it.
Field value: 128 mmHg
